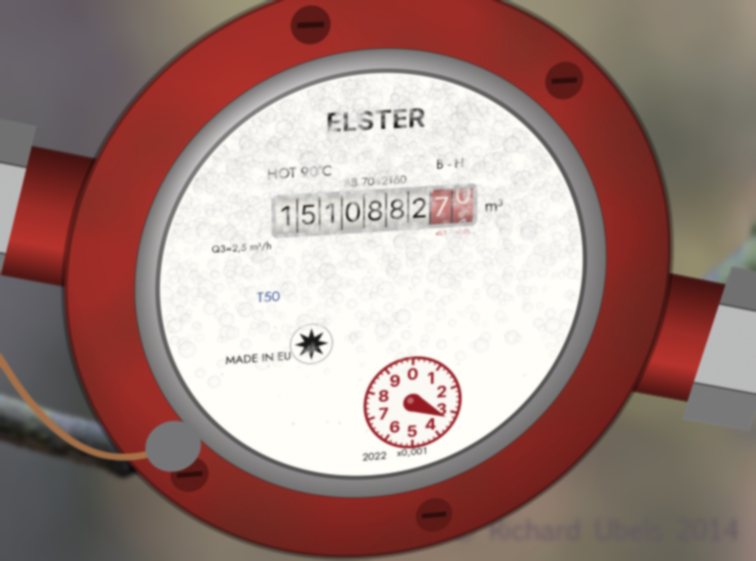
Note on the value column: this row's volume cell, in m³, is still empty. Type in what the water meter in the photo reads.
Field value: 1510882.703 m³
